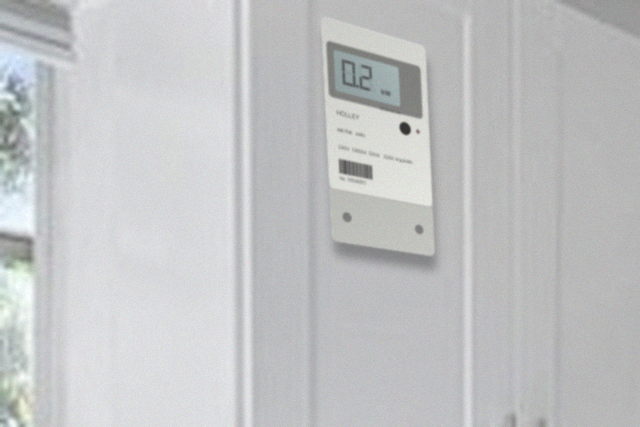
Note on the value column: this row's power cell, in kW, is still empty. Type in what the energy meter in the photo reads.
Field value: 0.2 kW
